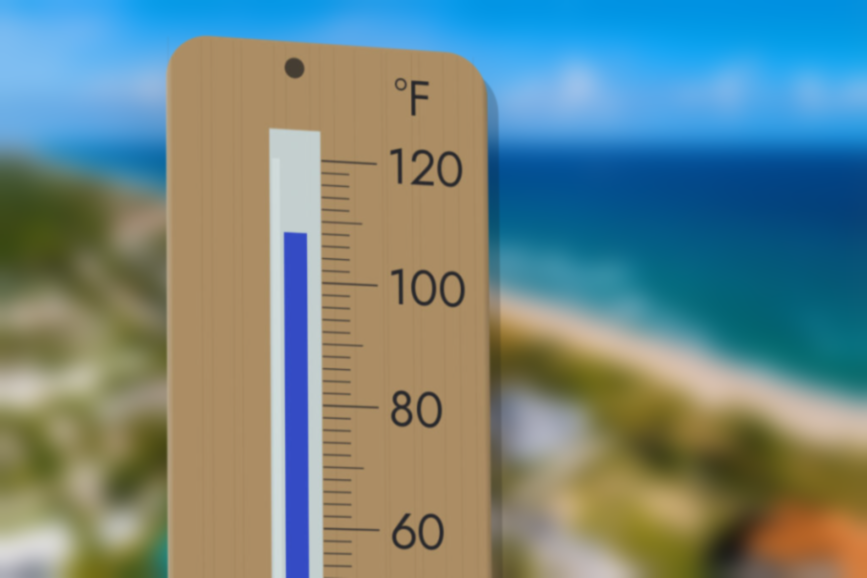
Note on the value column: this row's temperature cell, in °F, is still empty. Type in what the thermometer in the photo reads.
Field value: 108 °F
